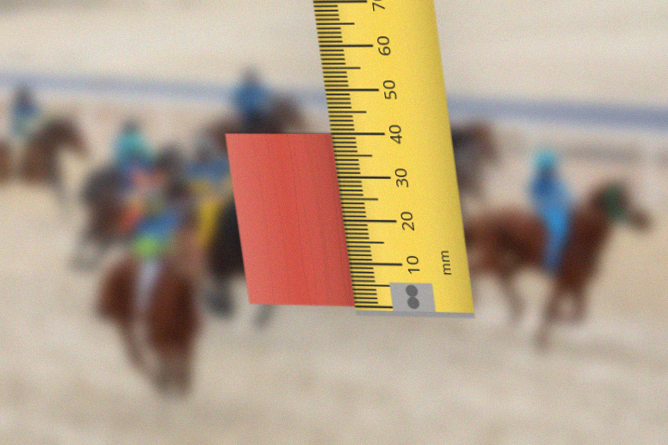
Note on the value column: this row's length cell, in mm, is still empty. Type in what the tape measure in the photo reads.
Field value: 40 mm
